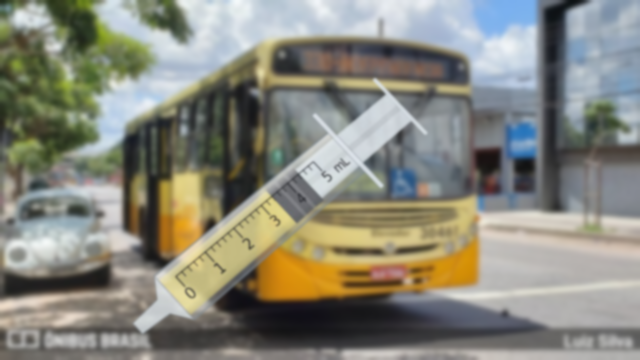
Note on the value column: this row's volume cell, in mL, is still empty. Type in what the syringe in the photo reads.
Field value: 3.4 mL
